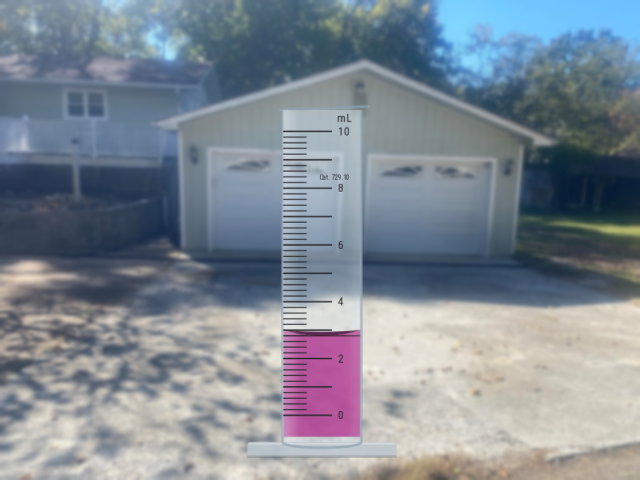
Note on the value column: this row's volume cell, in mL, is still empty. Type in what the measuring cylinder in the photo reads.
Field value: 2.8 mL
